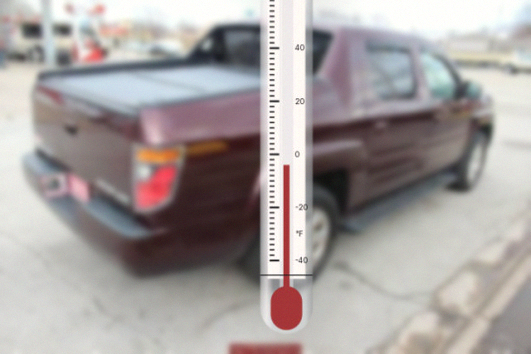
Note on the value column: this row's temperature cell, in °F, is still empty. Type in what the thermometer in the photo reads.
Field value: -4 °F
